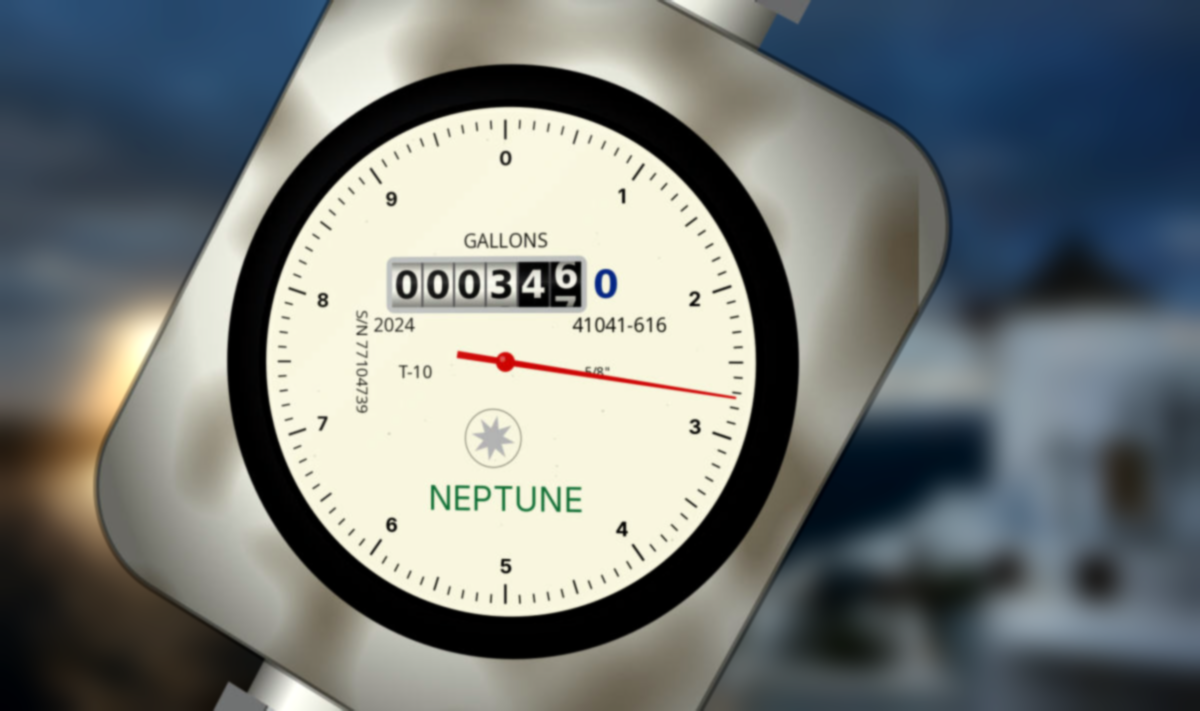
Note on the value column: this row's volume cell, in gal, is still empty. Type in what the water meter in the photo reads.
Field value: 3462.7 gal
